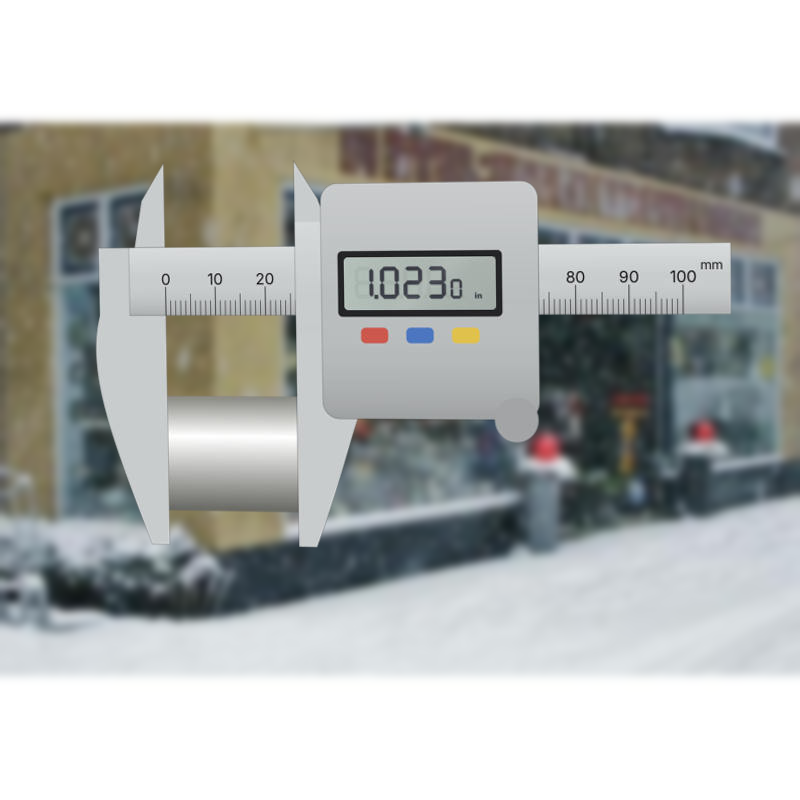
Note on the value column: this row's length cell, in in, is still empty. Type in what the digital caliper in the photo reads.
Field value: 1.0230 in
